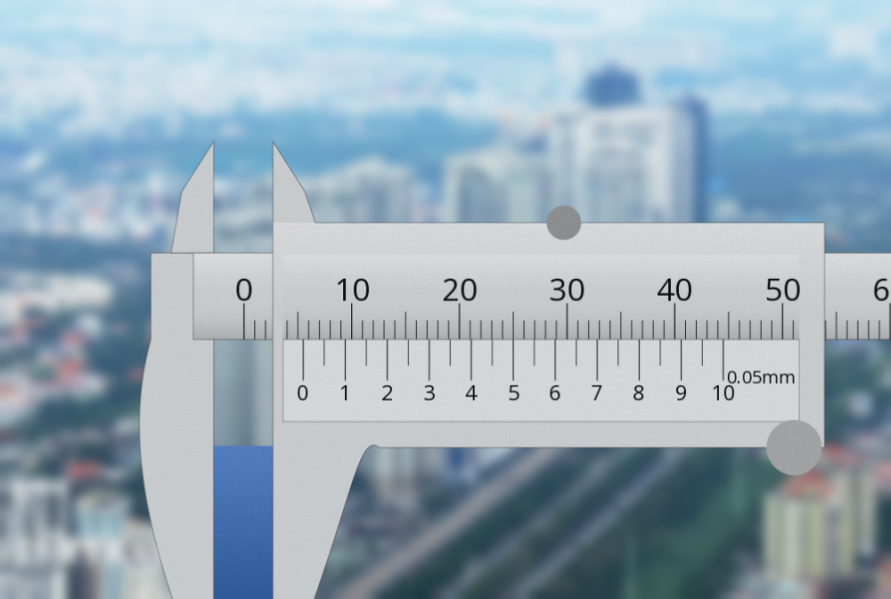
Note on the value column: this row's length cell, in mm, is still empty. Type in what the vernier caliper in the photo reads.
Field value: 5.5 mm
